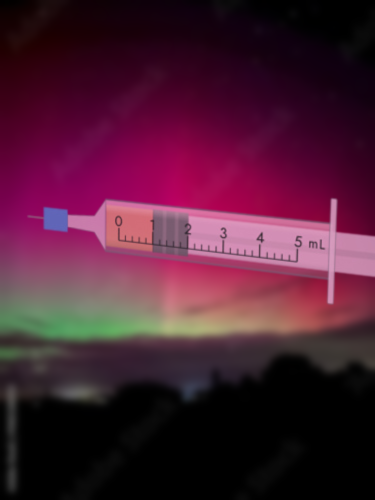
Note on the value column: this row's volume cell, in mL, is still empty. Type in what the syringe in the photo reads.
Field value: 1 mL
